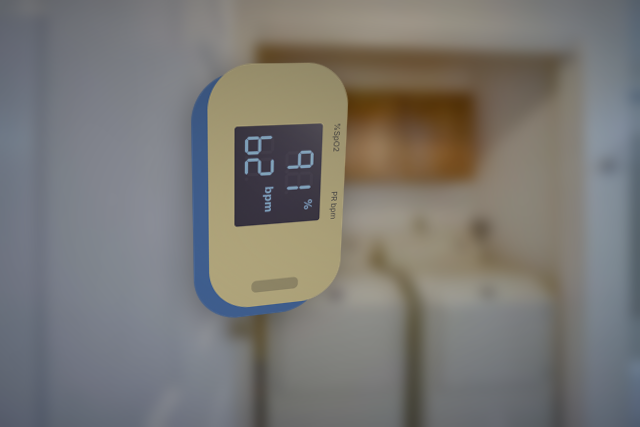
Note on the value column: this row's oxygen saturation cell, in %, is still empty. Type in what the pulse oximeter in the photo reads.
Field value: 91 %
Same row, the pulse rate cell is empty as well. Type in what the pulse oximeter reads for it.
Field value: 62 bpm
